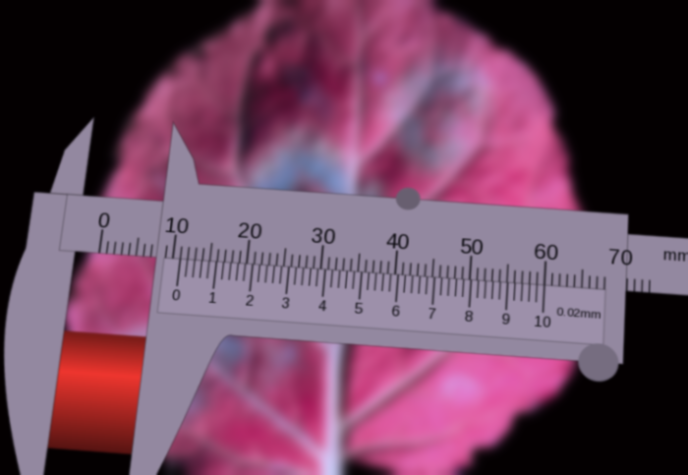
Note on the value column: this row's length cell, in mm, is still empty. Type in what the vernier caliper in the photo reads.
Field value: 11.0 mm
